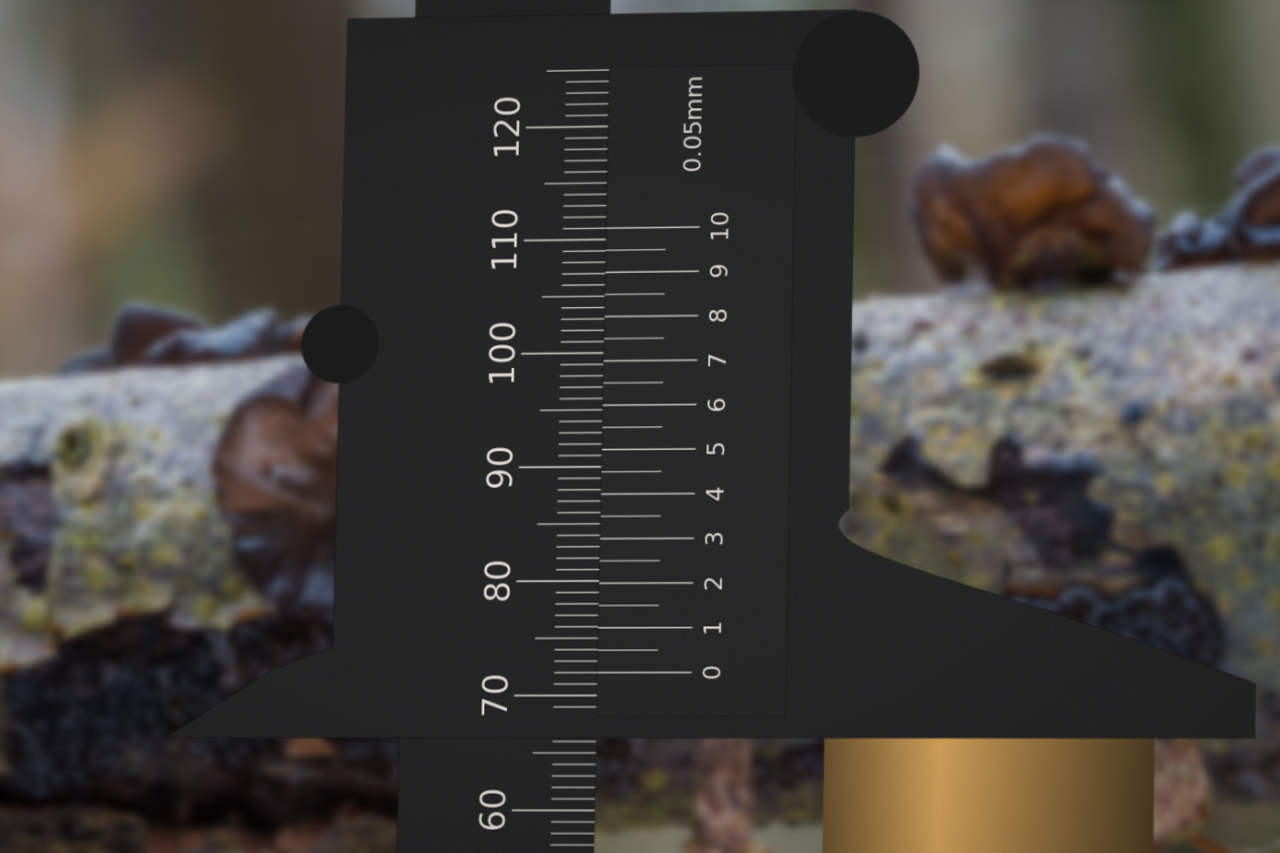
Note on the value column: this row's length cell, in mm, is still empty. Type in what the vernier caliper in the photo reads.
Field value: 72.0 mm
